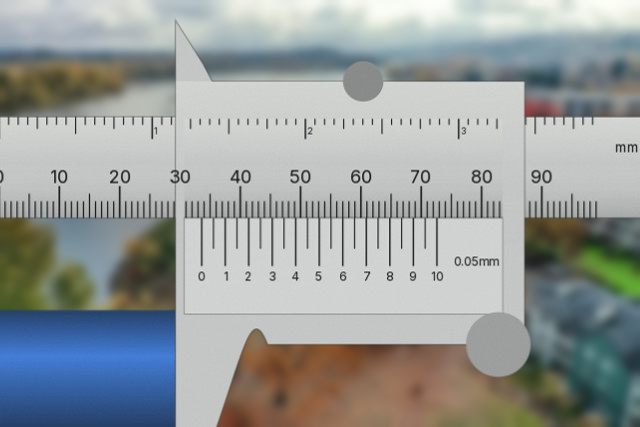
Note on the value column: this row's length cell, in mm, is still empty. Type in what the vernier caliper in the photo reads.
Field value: 33.6 mm
